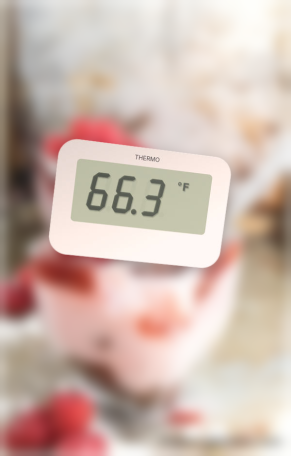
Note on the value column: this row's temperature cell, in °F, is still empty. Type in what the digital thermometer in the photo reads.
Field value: 66.3 °F
